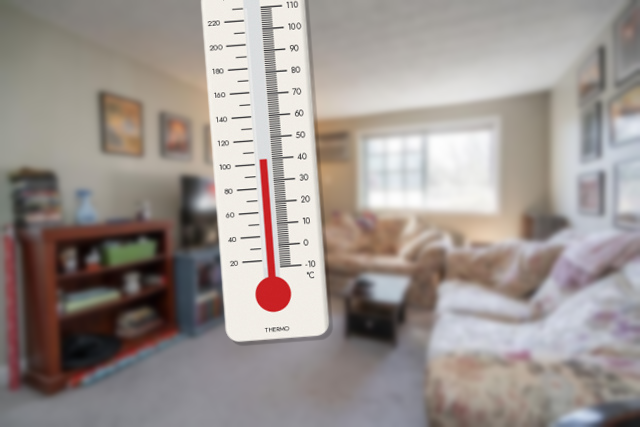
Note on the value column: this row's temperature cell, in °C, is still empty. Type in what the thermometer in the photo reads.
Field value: 40 °C
